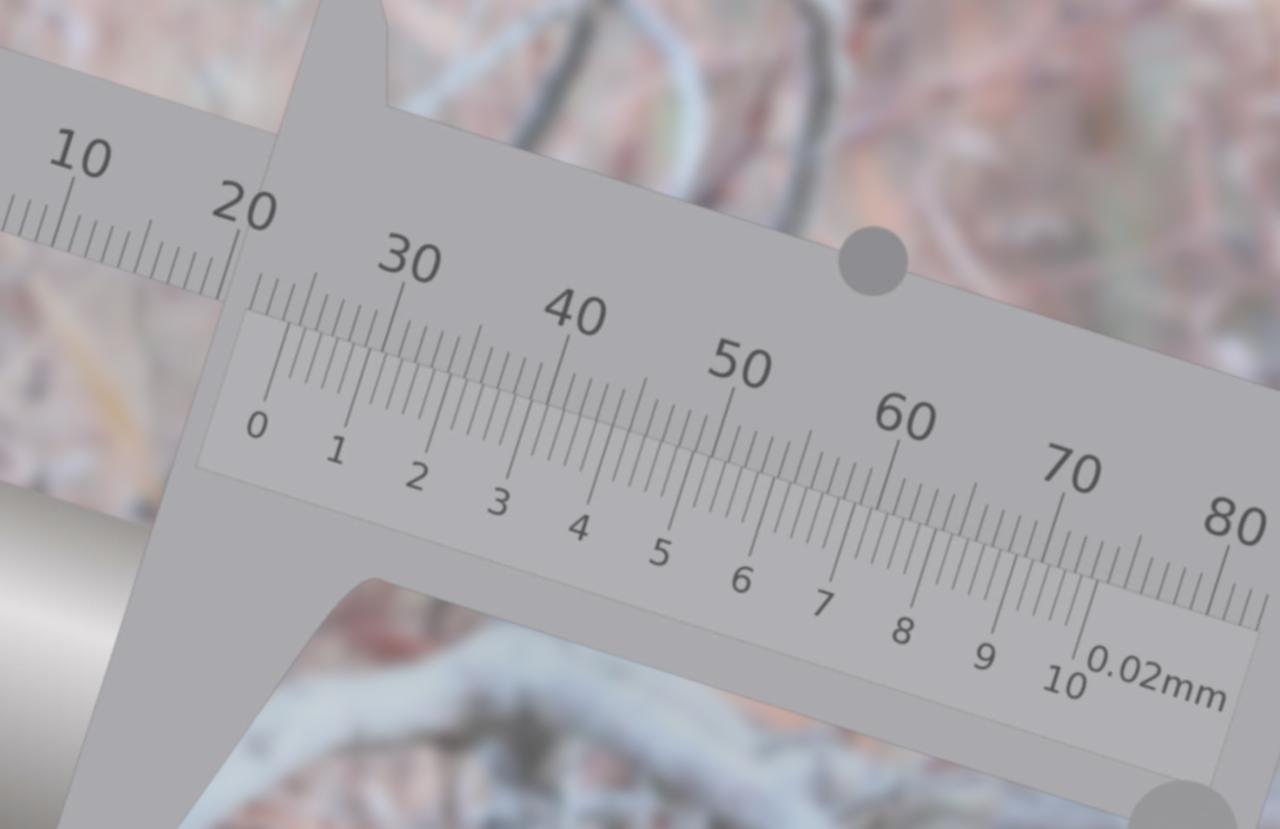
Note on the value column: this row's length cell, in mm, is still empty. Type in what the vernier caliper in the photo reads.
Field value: 24.4 mm
